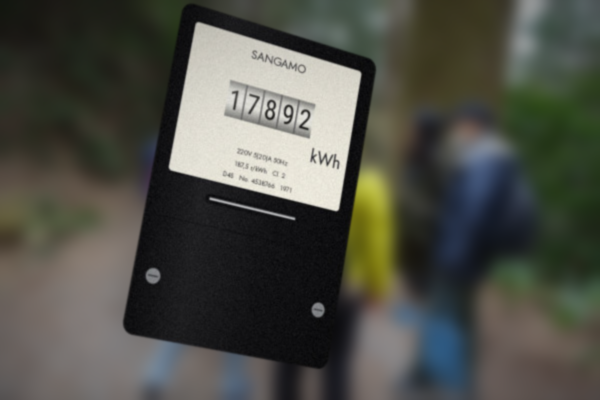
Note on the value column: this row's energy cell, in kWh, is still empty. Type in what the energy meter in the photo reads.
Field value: 17892 kWh
